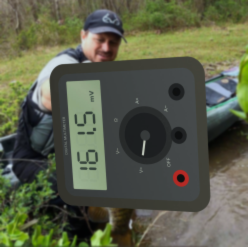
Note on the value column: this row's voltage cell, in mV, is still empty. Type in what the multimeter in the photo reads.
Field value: 161.5 mV
